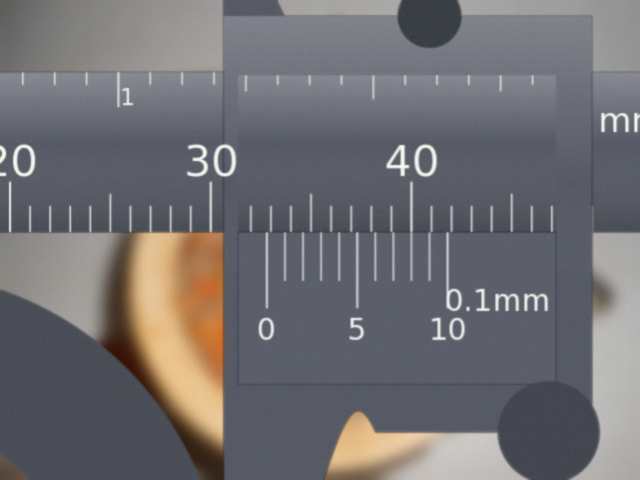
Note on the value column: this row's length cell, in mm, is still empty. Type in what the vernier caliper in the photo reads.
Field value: 32.8 mm
